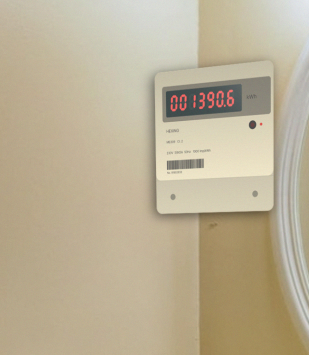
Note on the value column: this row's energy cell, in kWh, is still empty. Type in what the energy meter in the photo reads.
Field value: 1390.6 kWh
